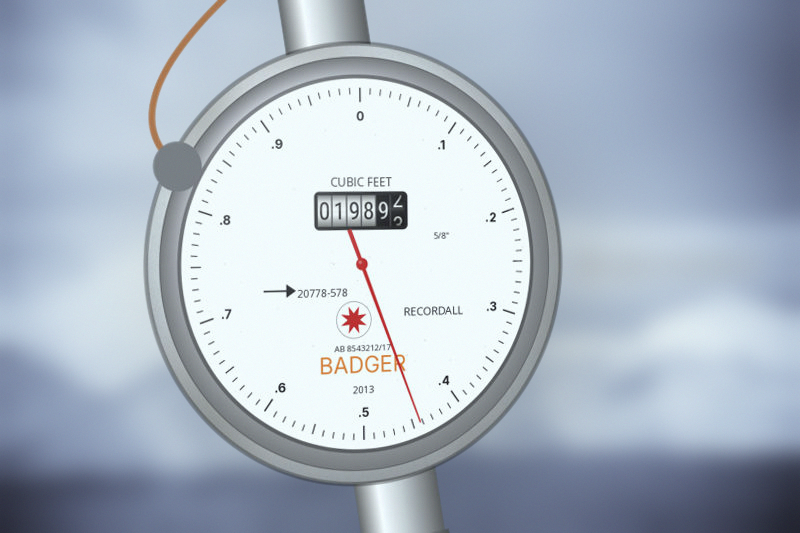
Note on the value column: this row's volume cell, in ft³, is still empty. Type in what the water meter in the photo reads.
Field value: 19892.44 ft³
